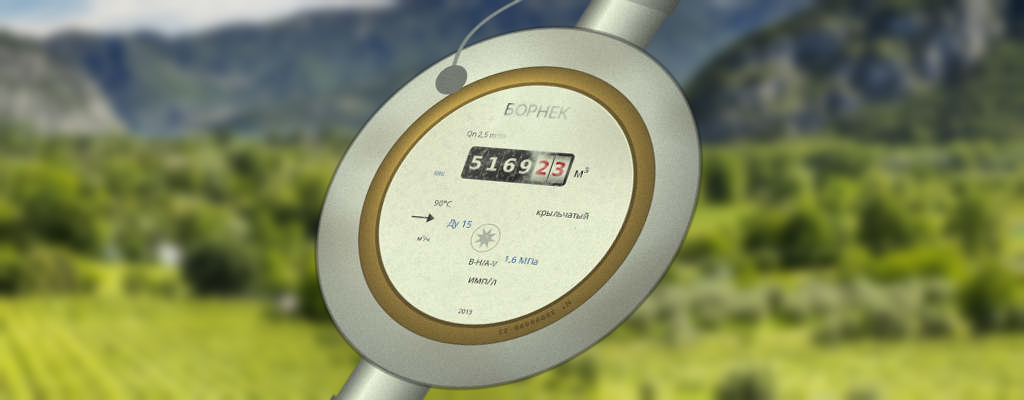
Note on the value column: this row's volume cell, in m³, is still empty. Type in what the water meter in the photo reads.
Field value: 5169.23 m³
